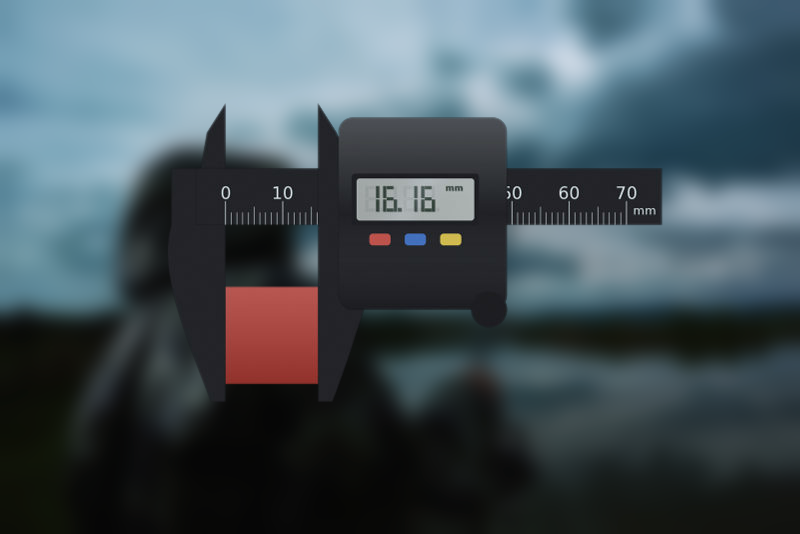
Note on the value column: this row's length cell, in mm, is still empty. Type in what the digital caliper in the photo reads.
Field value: 16.16 mm
